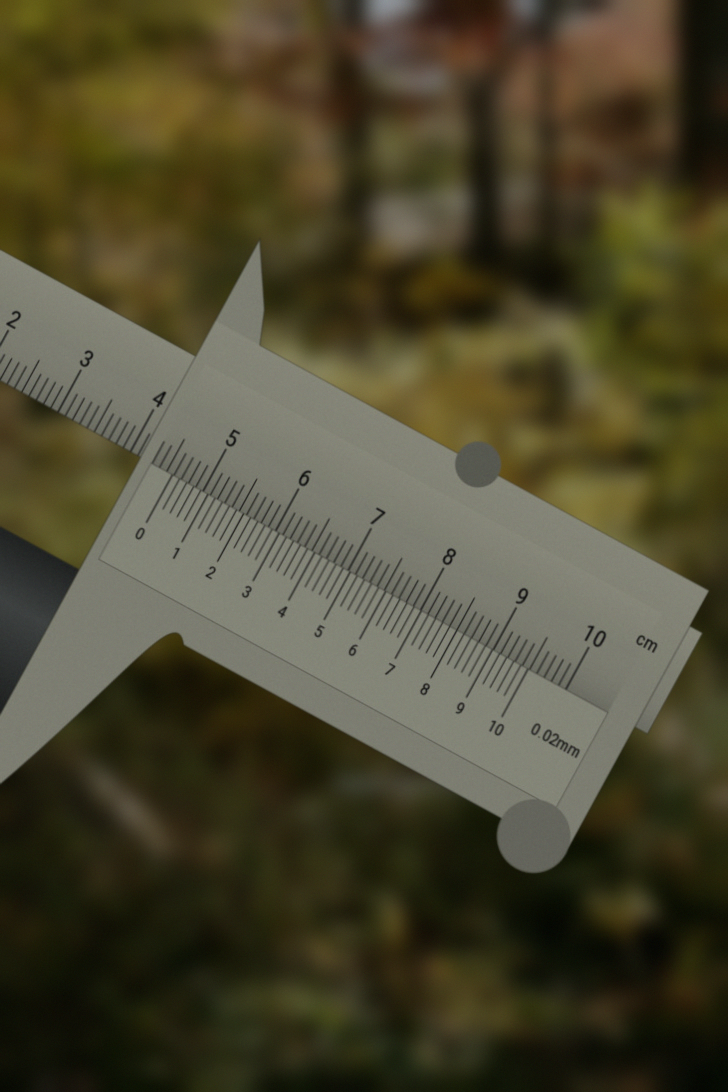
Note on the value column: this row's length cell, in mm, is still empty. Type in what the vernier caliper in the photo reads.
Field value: 45.8 mm
